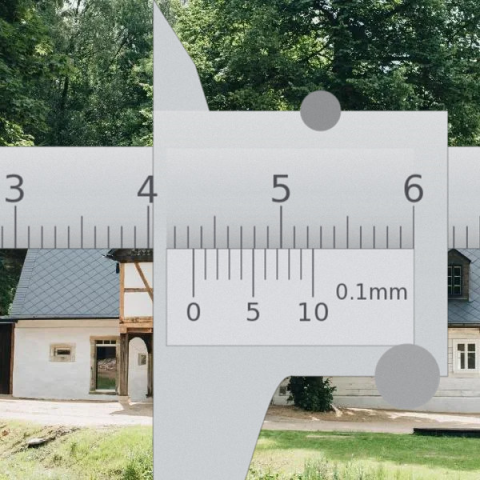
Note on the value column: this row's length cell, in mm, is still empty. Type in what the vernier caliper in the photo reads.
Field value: 43.4 mm
